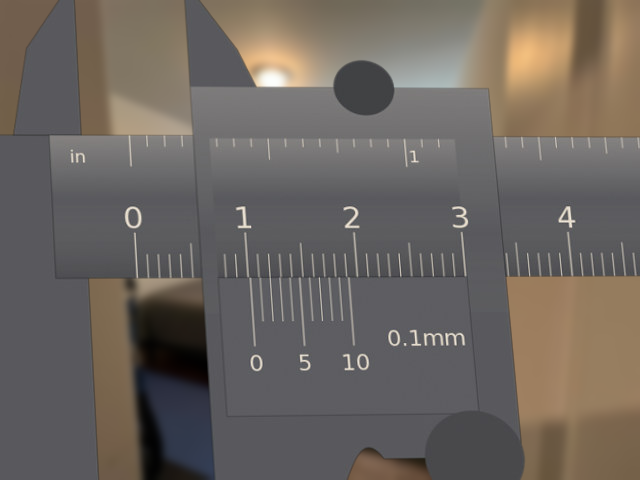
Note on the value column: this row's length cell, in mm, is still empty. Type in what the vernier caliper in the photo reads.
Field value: 10.2 mm
